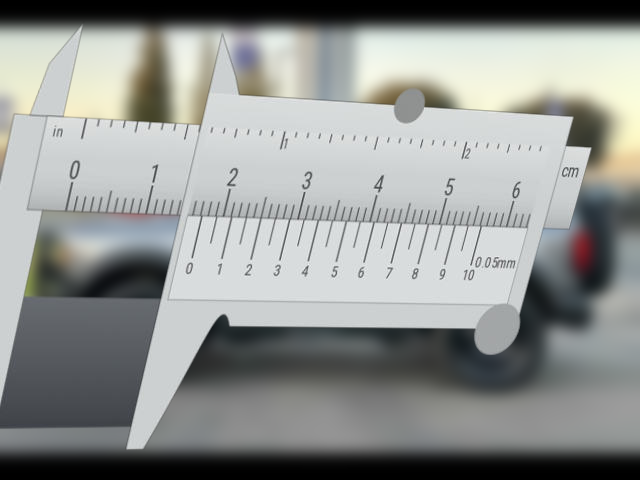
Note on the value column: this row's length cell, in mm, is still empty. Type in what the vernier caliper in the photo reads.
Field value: 17.2 mm
